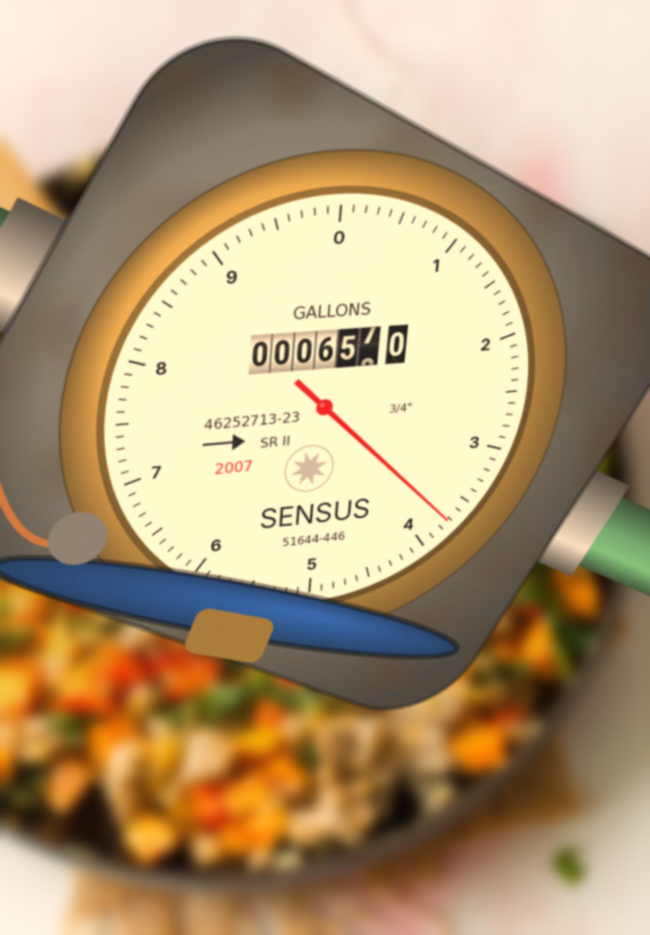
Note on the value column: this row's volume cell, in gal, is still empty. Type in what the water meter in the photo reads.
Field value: 6573.7 gal
